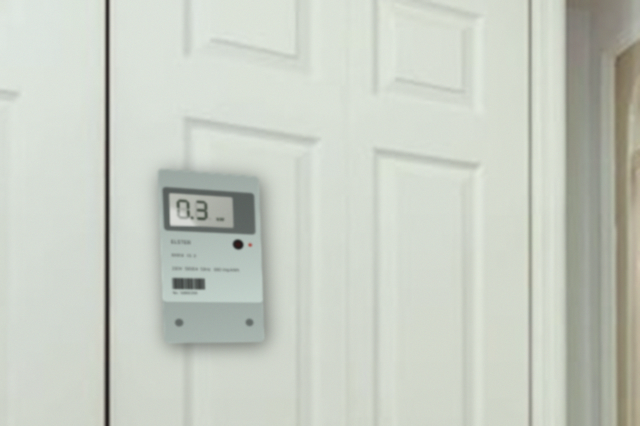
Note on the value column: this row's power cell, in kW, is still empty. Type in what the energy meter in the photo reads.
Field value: 0.3 kW
